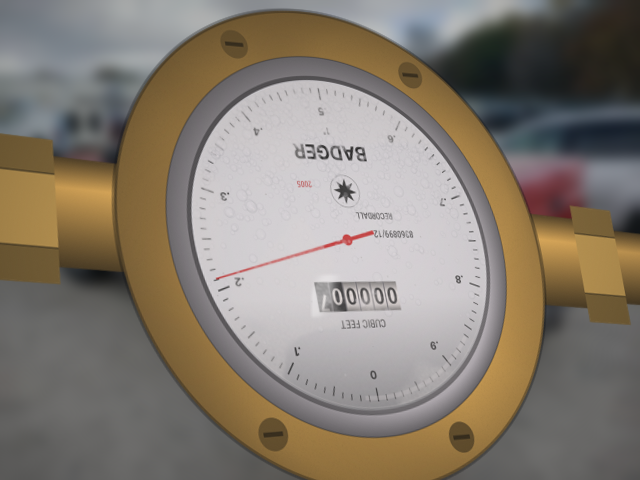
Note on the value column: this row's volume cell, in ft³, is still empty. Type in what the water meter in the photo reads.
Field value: 7.21 ft³
